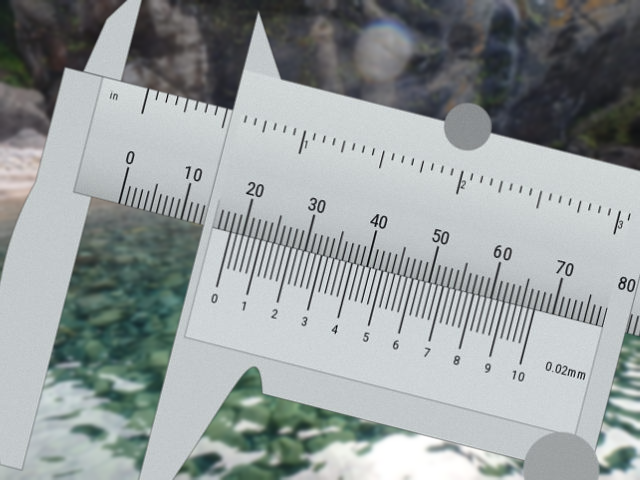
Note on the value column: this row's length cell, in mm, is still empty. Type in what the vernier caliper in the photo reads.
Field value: 18.0 mm
